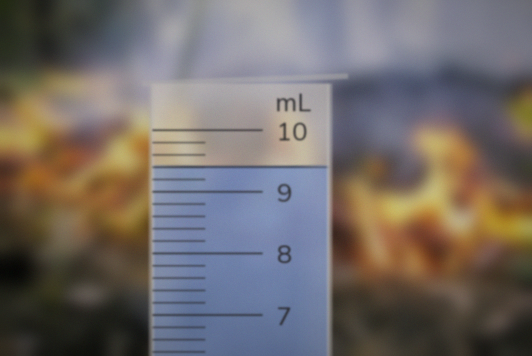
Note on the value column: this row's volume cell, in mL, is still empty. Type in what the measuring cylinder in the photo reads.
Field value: 9.4 mL
